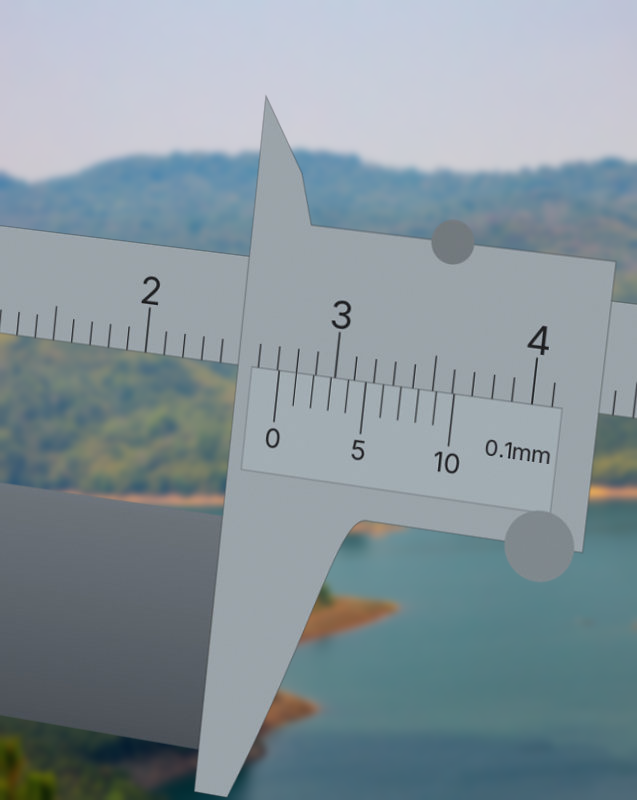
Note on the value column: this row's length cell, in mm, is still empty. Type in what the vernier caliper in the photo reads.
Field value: 27.1 mm
